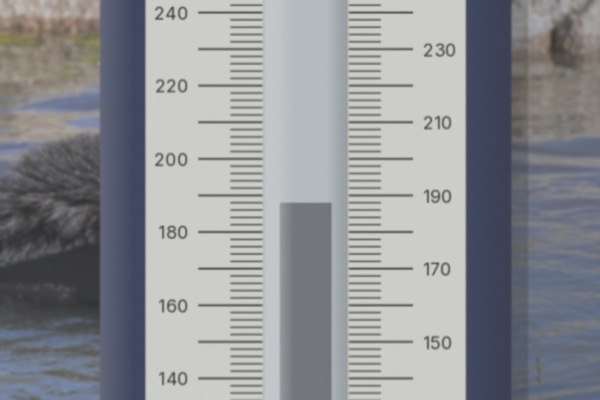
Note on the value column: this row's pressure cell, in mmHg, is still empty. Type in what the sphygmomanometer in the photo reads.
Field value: 188 mmHg
